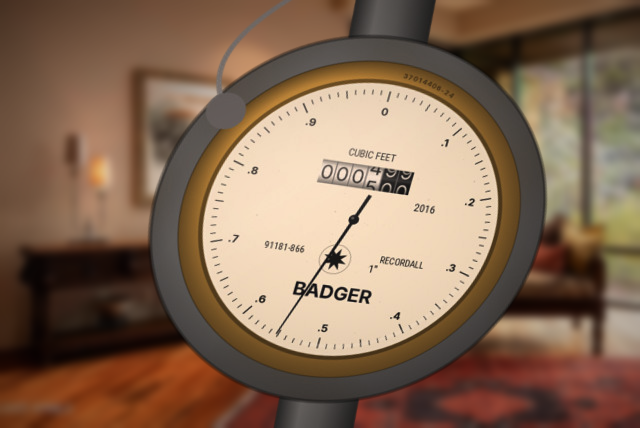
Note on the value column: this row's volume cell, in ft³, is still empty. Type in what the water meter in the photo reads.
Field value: 499.55 ft³
